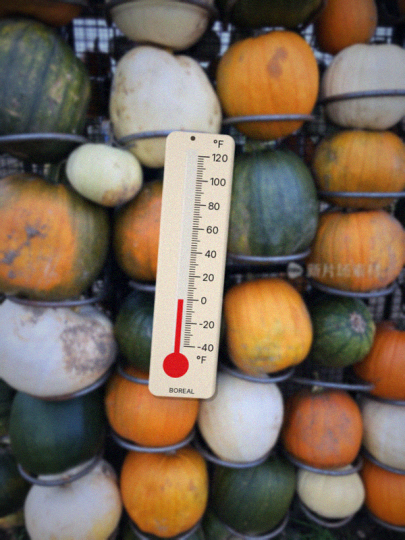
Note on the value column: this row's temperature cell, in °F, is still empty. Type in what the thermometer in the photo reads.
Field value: 0 °F
